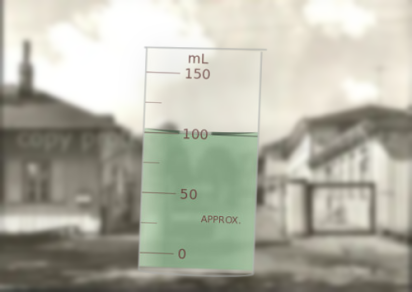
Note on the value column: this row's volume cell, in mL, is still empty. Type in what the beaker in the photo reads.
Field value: 100 mL
